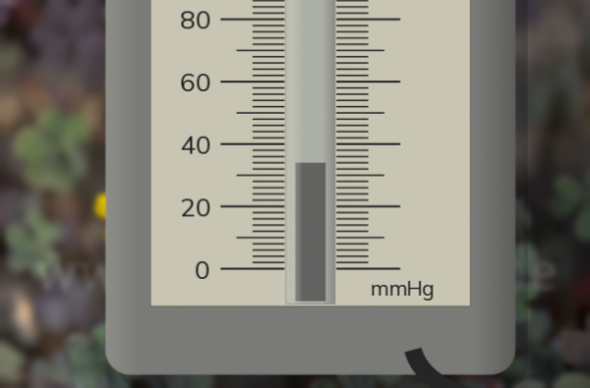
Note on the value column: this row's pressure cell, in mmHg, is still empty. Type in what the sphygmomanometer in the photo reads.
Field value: 34 mmHg
